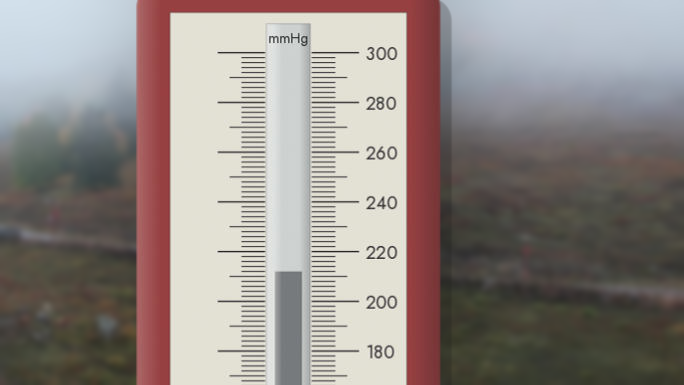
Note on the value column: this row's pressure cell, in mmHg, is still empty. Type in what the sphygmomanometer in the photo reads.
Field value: 212 mmHg
